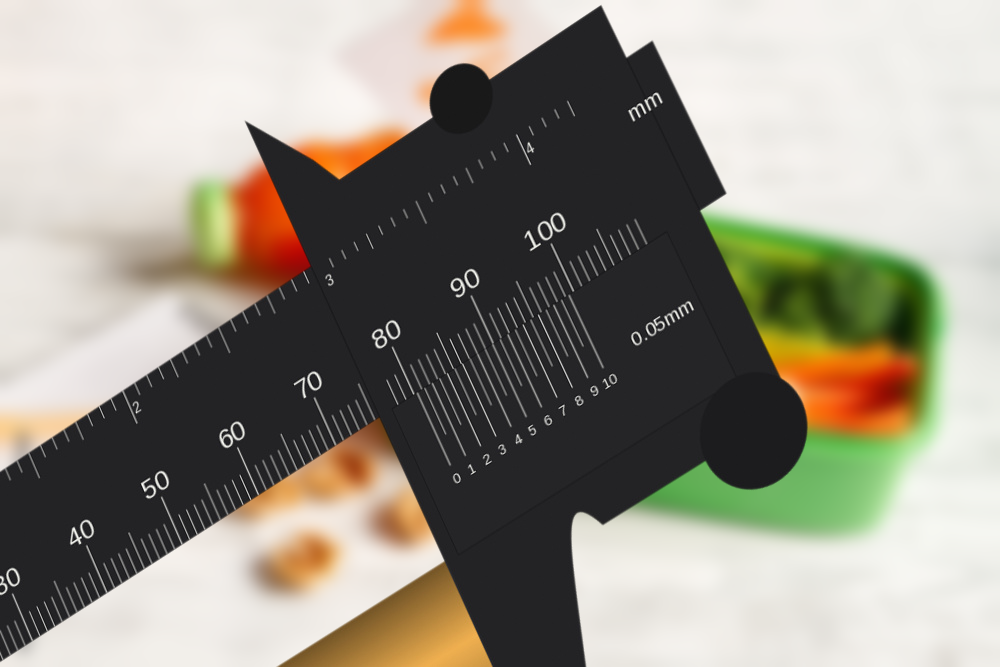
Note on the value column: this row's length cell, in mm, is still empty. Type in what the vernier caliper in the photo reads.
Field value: 80.4 mm
